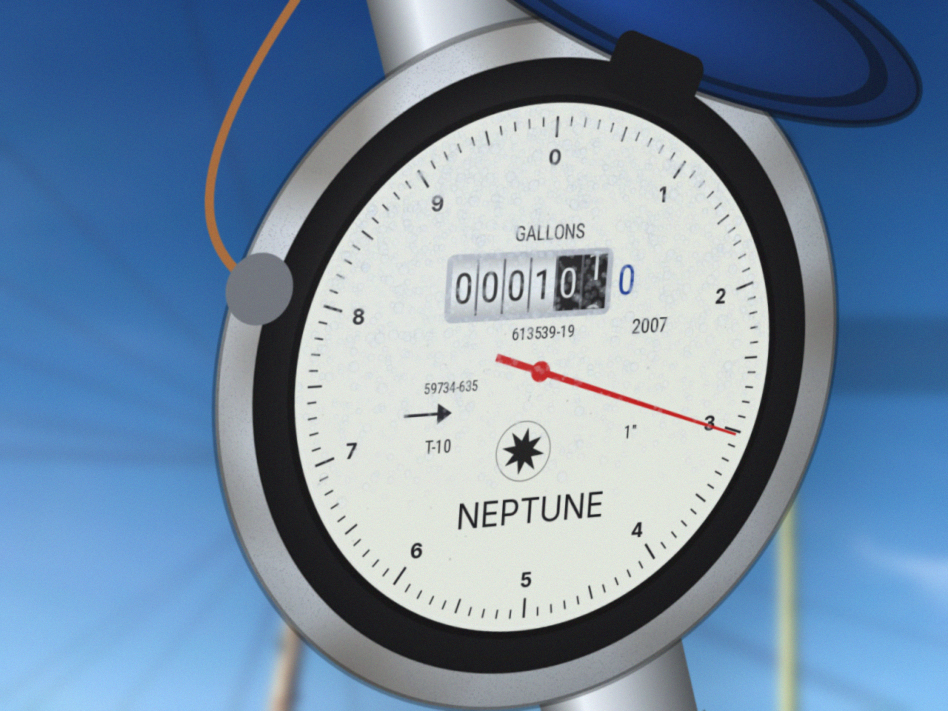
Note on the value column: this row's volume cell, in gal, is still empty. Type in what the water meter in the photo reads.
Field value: 1013.0 gal
